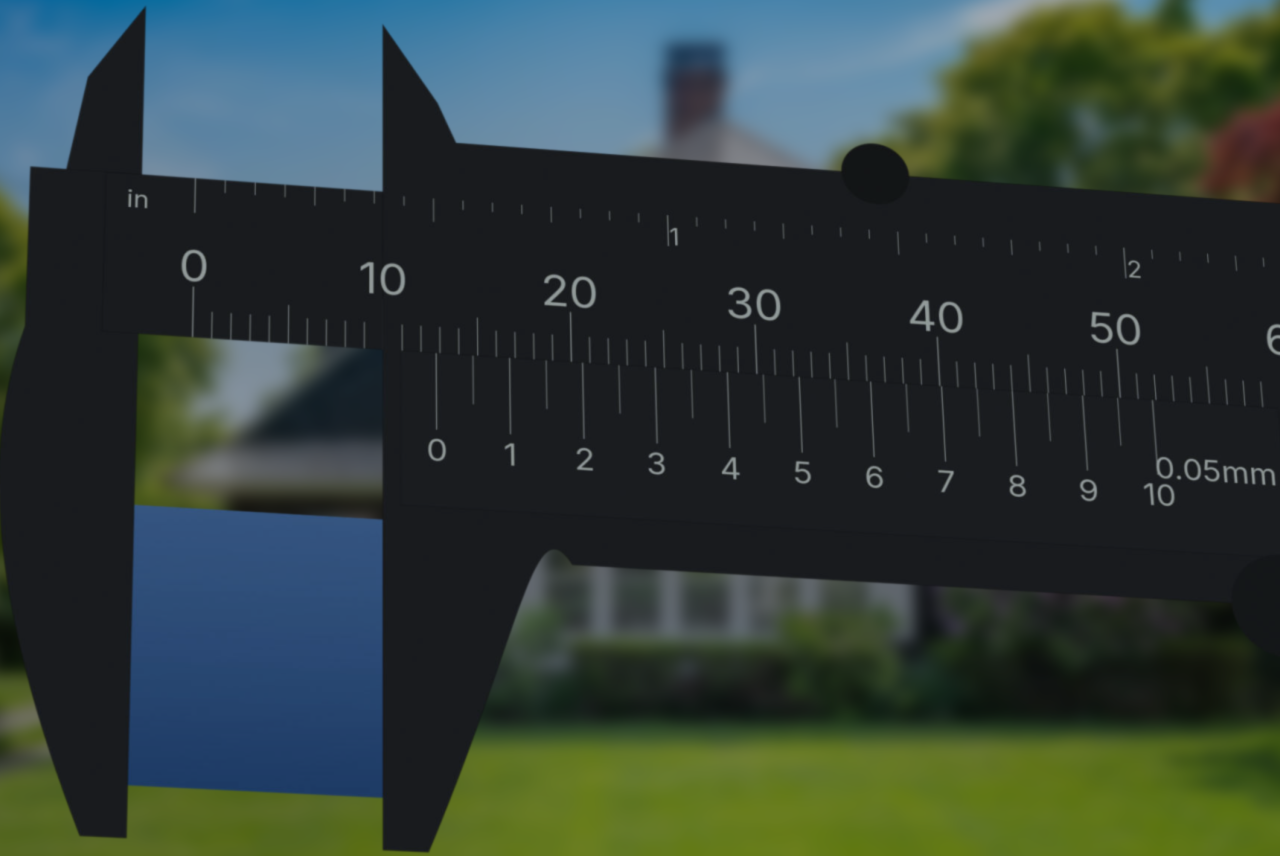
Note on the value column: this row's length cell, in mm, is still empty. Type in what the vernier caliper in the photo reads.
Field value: 12.8 mm
